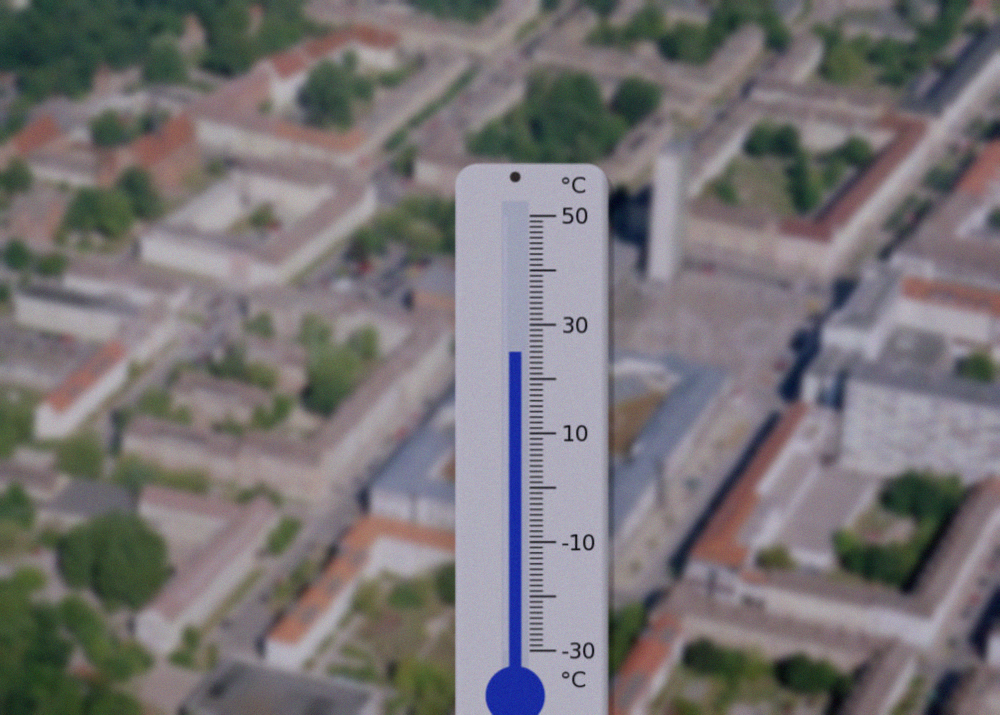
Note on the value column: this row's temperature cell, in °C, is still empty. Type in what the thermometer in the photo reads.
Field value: 25 °C
